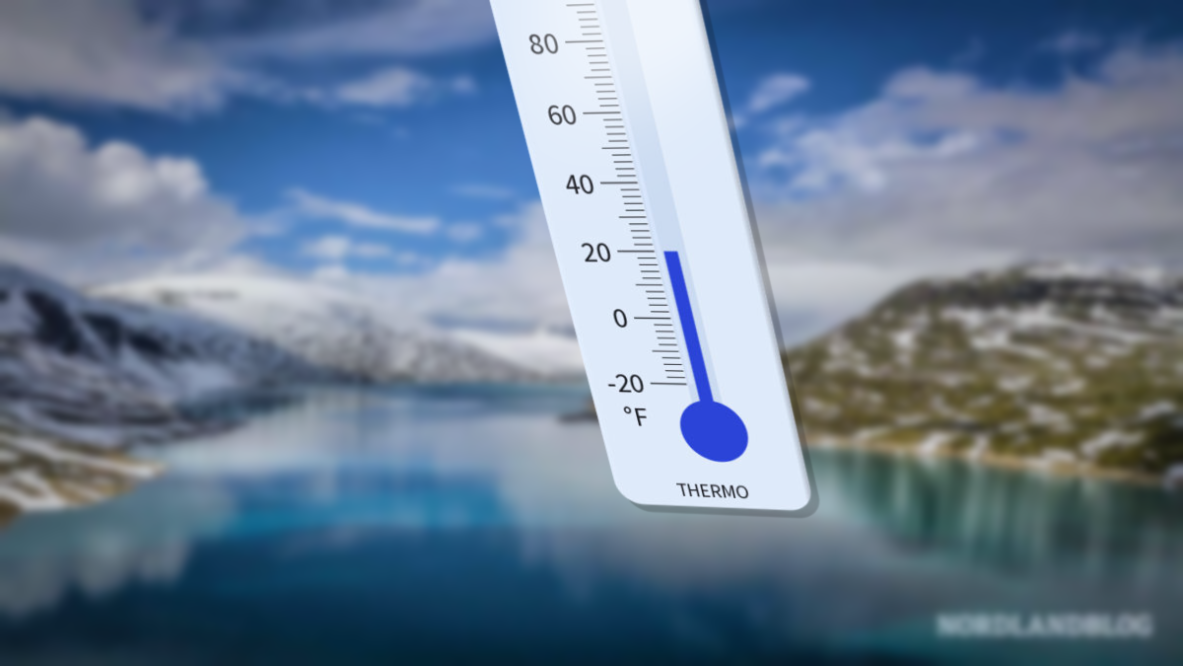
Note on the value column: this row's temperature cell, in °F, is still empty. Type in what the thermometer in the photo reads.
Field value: 20 °F
